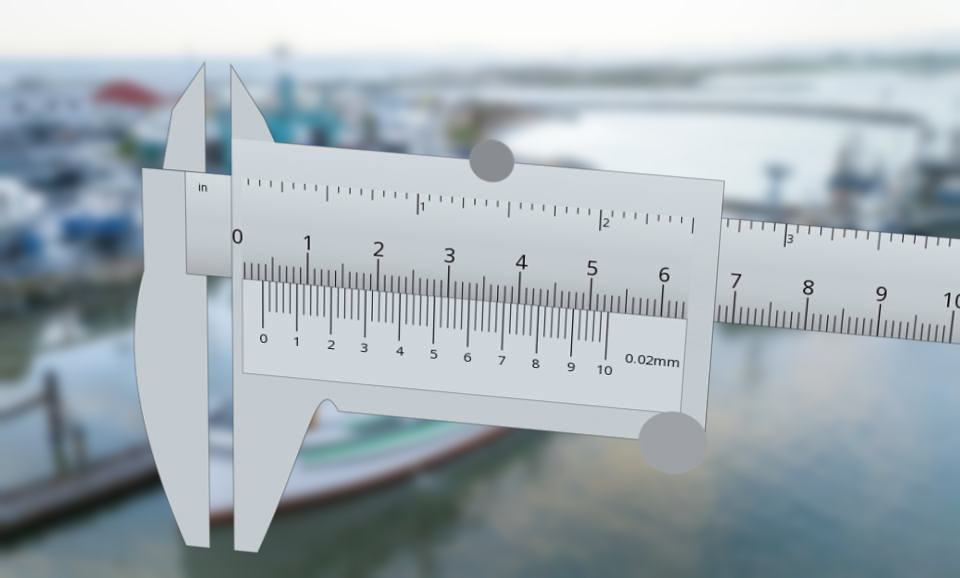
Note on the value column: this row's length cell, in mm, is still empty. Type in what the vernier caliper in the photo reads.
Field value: 3.6 mm
